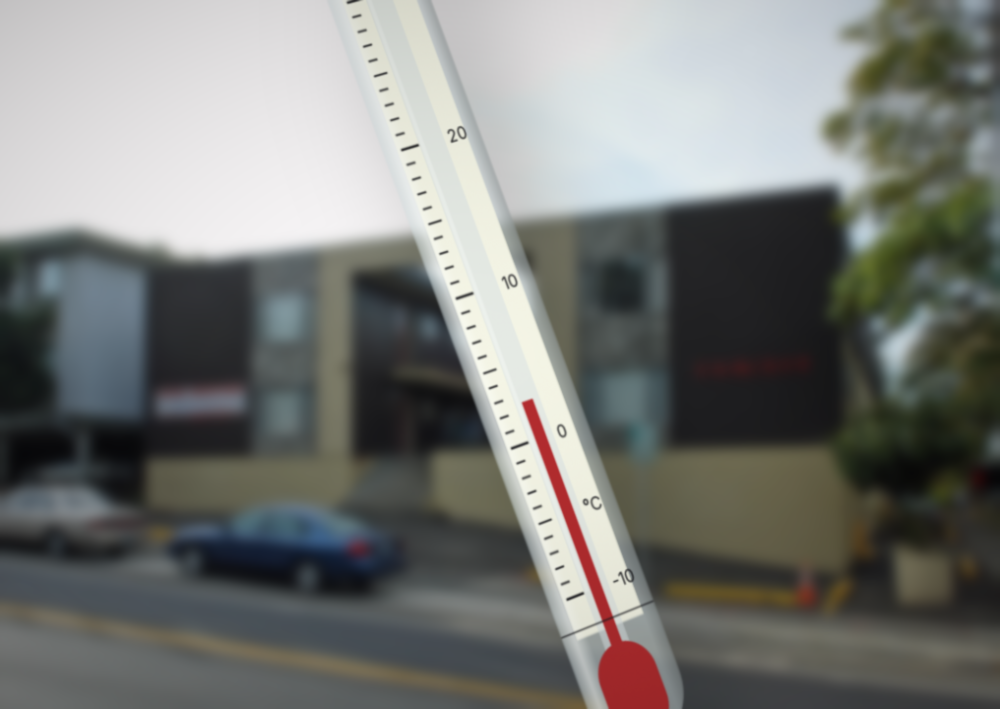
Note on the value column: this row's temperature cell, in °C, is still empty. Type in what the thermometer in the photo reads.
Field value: 2.5 °C
